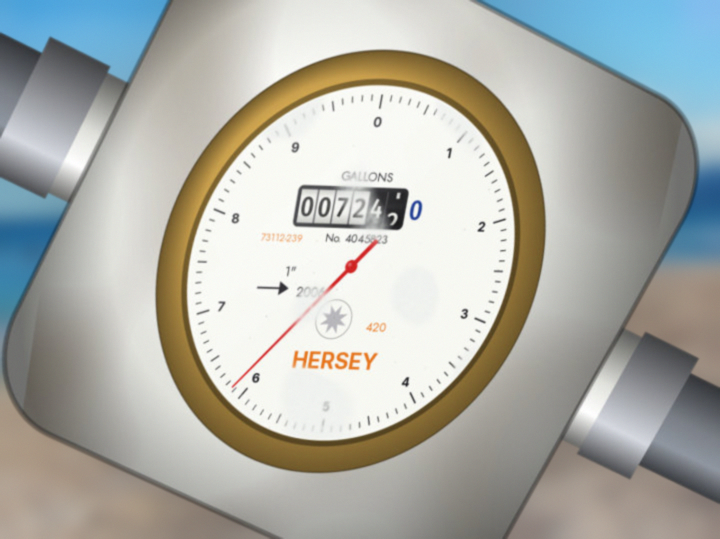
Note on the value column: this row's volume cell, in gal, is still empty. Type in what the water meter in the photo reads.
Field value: 72416.1 gal
